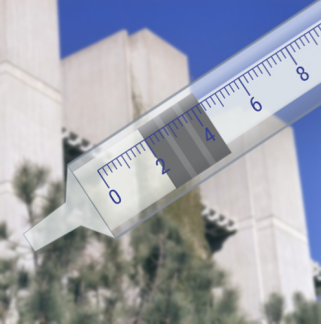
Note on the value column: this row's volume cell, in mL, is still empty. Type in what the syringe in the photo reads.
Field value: 2 mL
